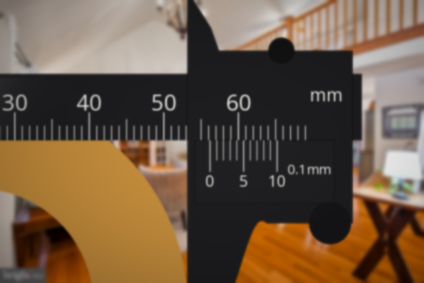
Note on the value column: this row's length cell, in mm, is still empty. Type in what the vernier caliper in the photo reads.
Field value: 56.2 mm
